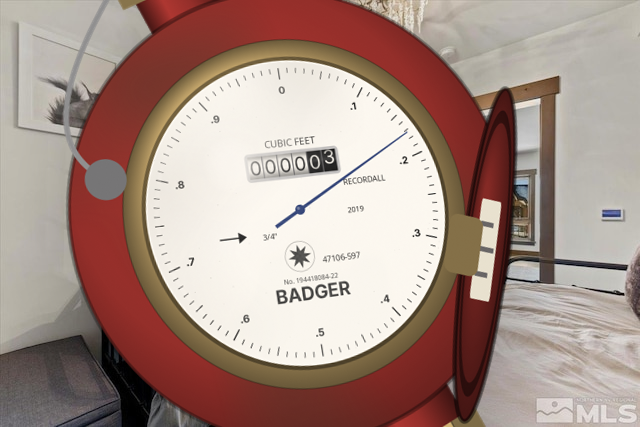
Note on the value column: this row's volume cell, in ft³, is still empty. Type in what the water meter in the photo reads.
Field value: 3.17 ft³
